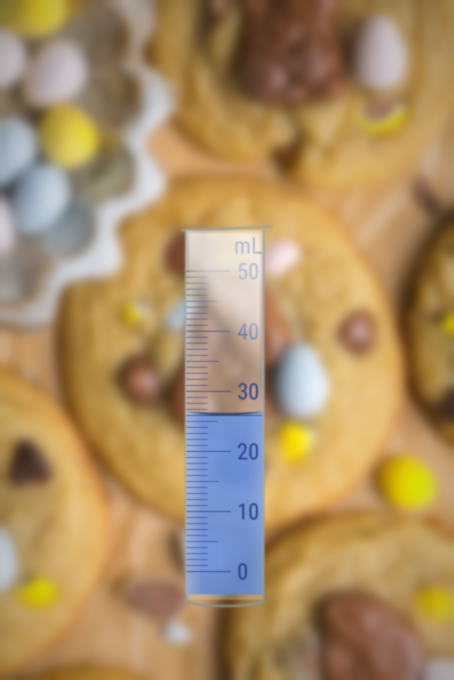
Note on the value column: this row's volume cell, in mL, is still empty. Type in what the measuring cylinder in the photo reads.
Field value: 26 mL
